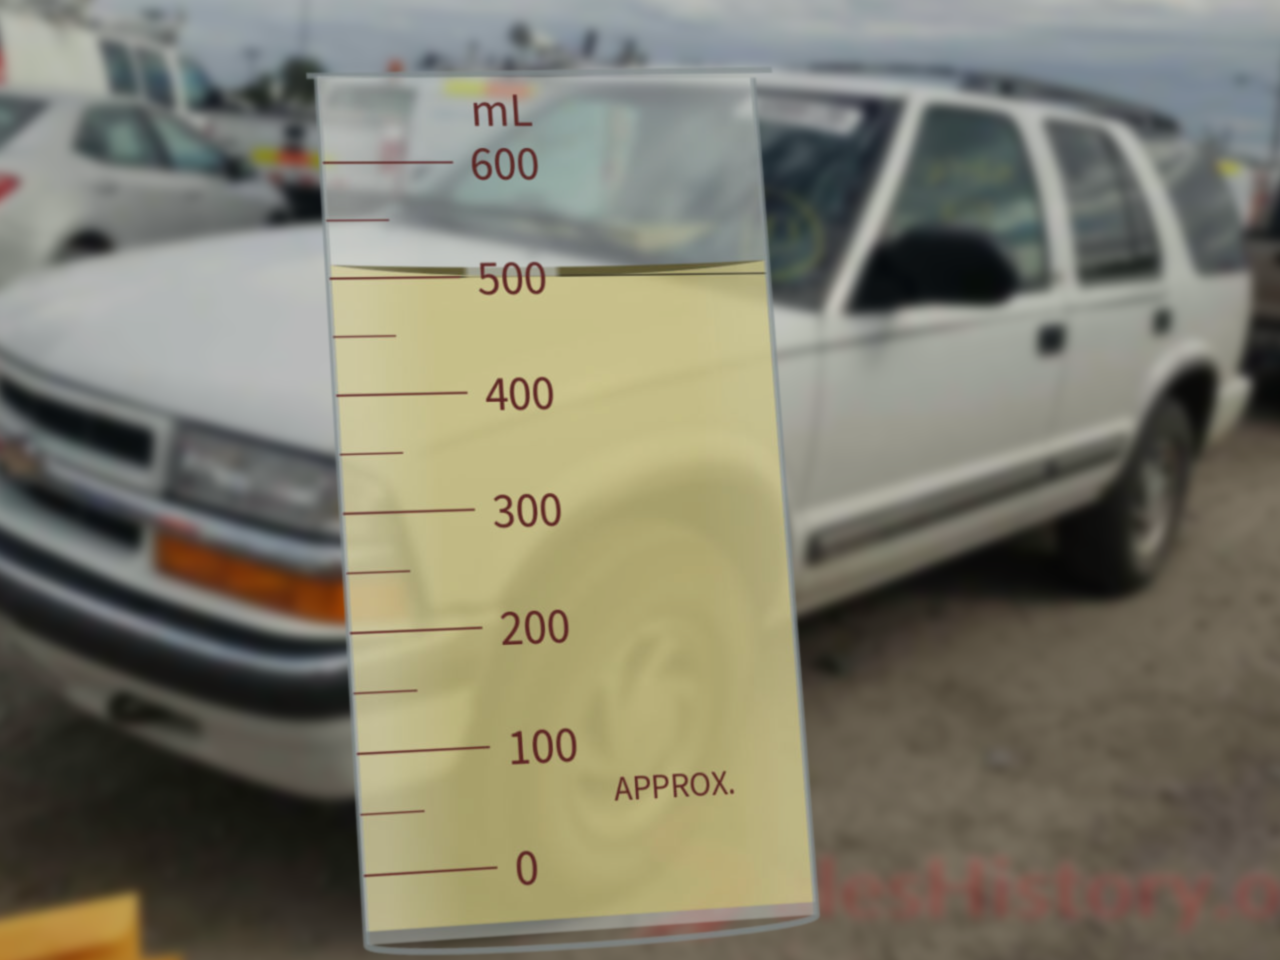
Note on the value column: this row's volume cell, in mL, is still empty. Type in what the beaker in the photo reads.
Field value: 500 mL
